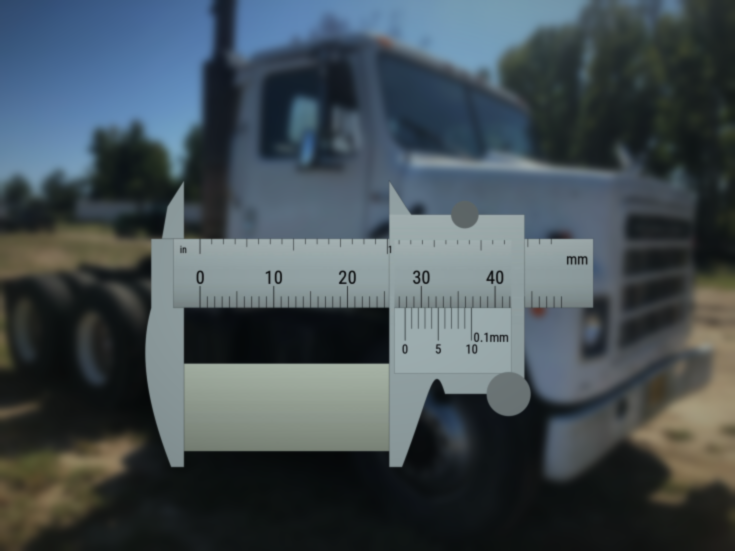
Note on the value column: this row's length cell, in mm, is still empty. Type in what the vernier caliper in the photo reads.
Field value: 27.8 mm
